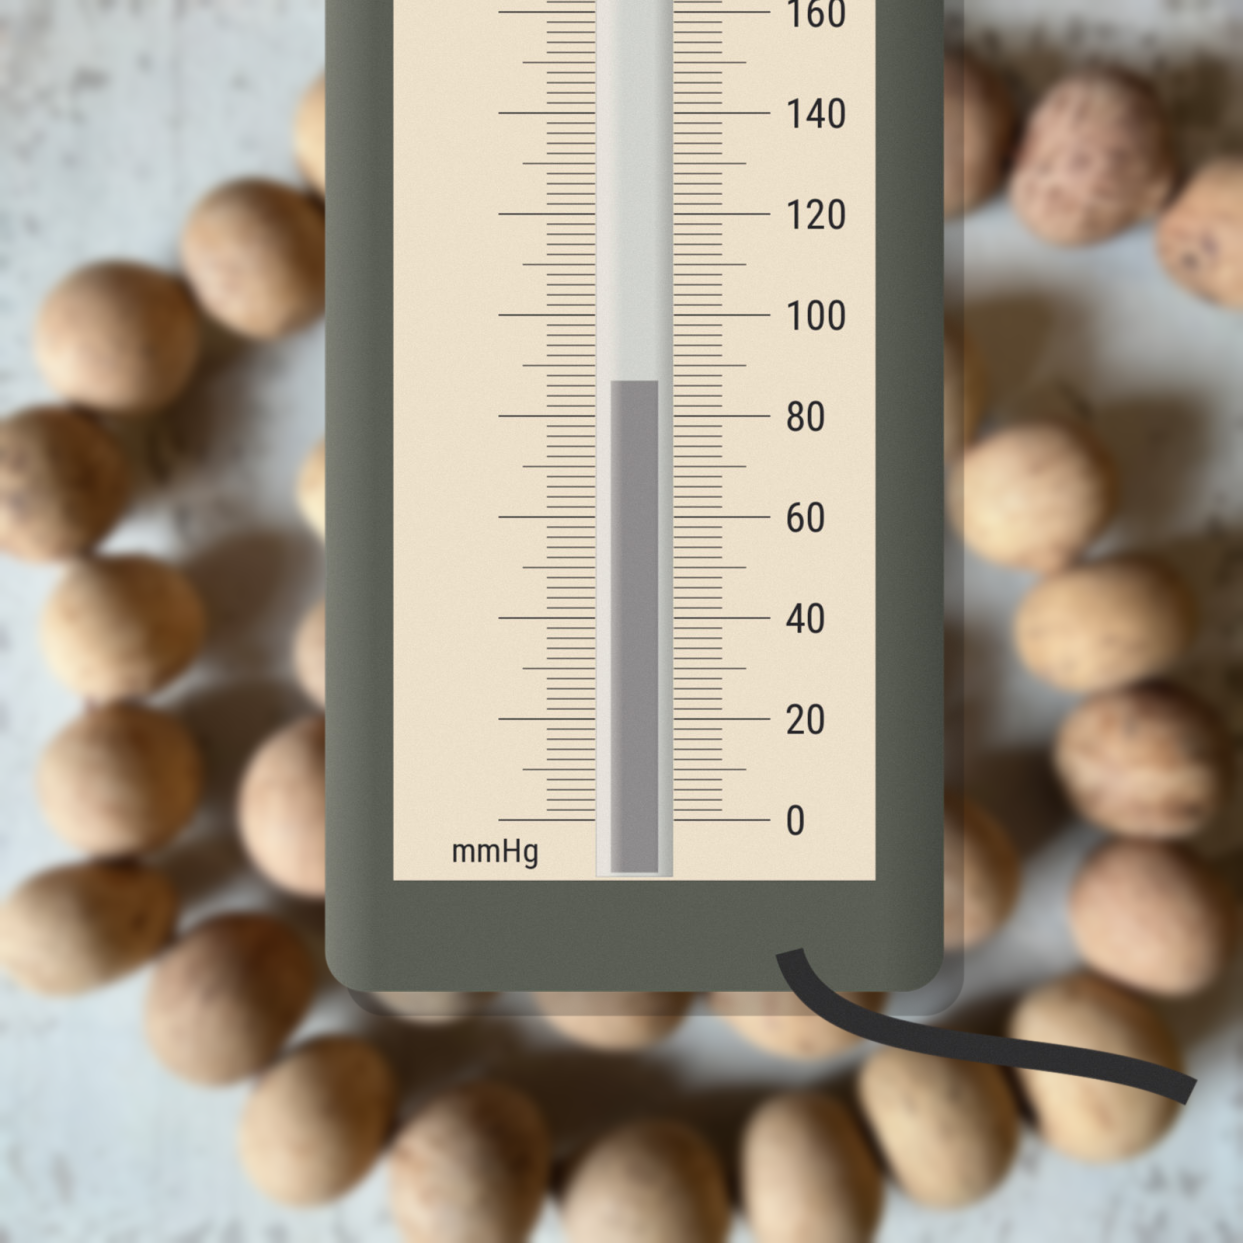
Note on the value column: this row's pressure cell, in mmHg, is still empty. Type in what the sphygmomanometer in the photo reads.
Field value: 87 mmHg
